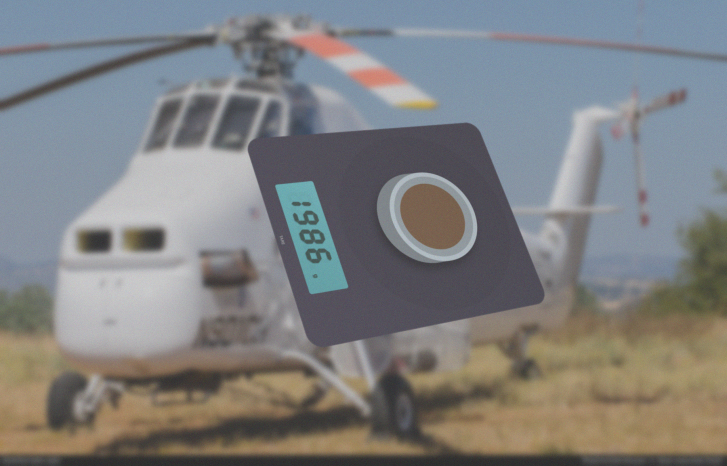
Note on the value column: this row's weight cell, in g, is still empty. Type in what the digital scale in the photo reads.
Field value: 1986 g
